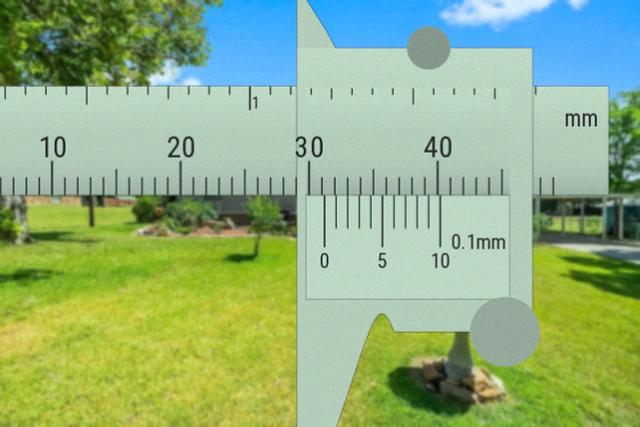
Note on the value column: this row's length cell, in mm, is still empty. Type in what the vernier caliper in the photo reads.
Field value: 31.2 mm
